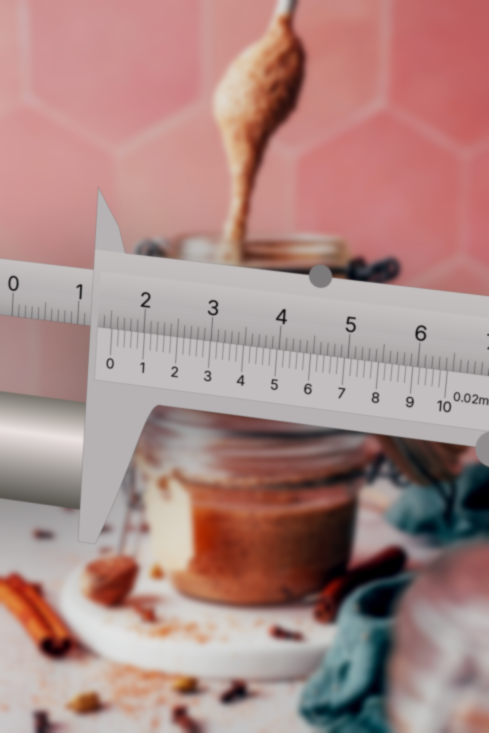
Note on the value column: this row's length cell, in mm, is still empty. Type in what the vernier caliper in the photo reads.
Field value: 15.2 mm
